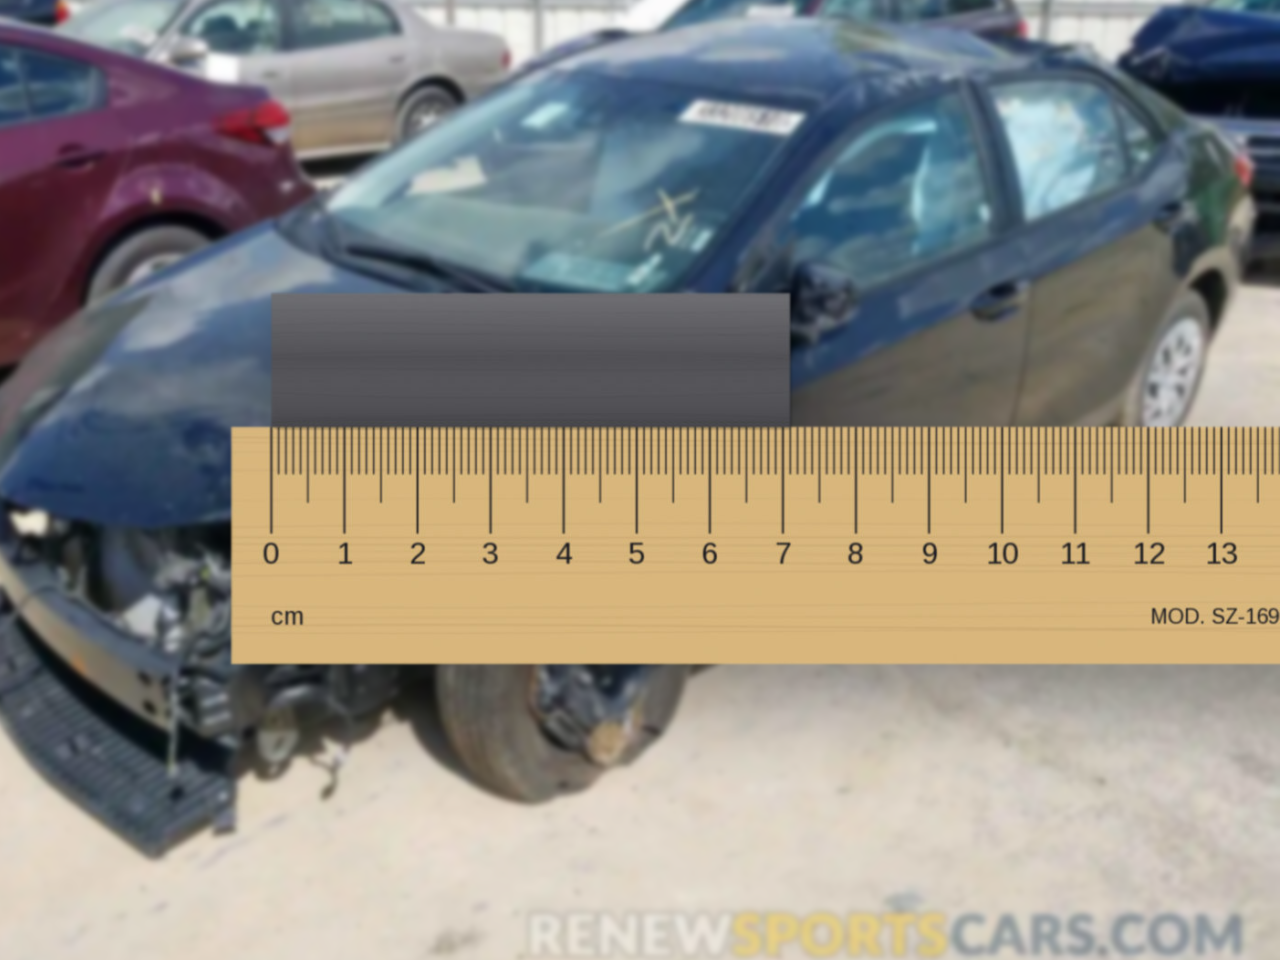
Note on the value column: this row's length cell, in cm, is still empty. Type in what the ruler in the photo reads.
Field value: 7.1 cm
